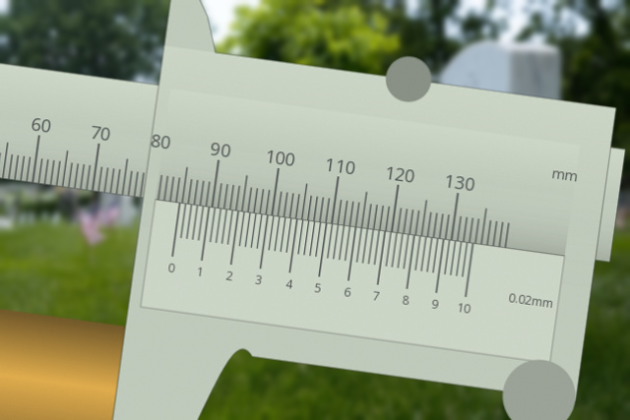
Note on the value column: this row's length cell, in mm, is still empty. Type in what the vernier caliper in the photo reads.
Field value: 84.6 mm
